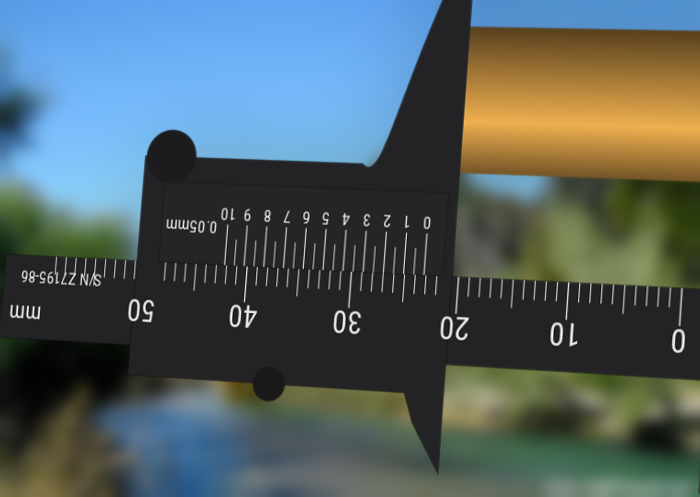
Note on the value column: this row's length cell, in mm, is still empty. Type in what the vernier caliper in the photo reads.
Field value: 23.2 mm
